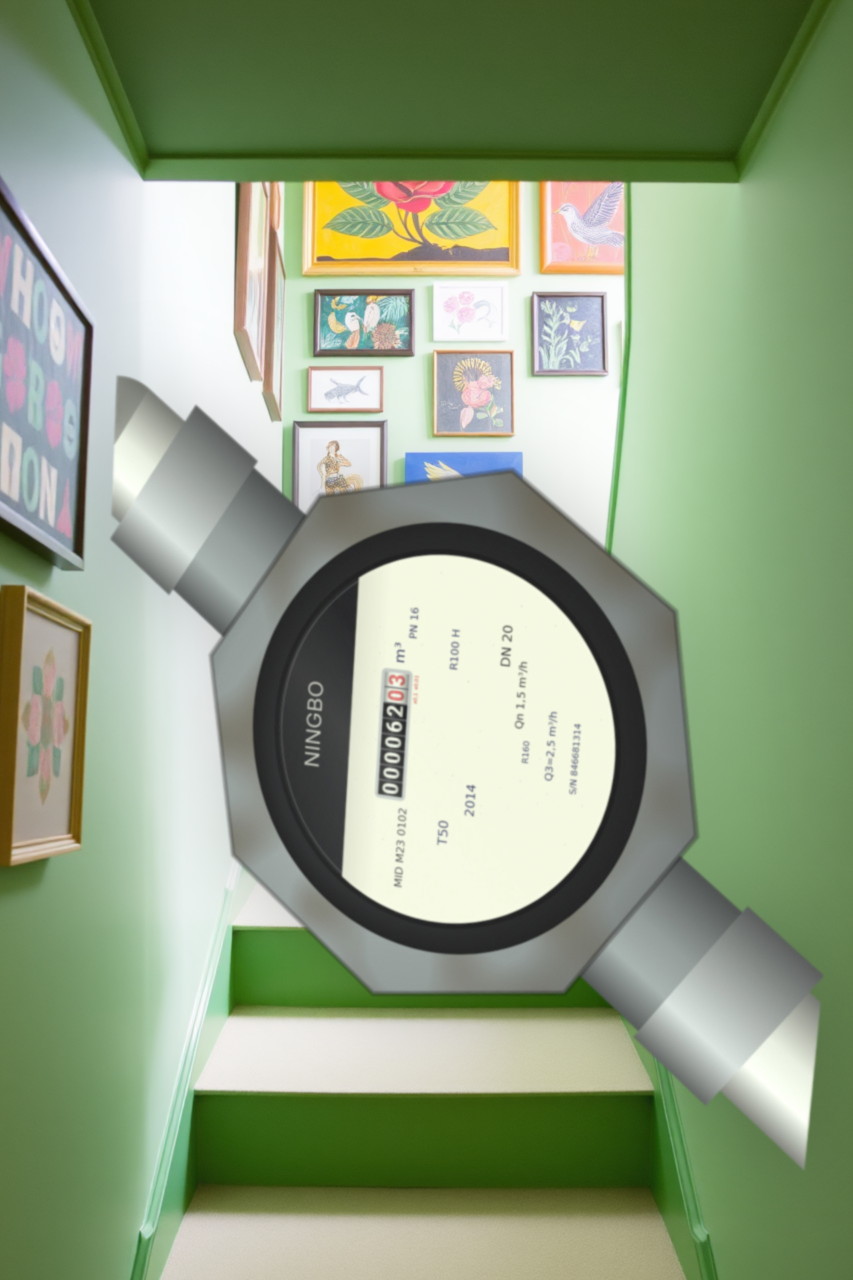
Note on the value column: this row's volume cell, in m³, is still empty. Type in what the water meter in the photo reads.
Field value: 62.03 m³
